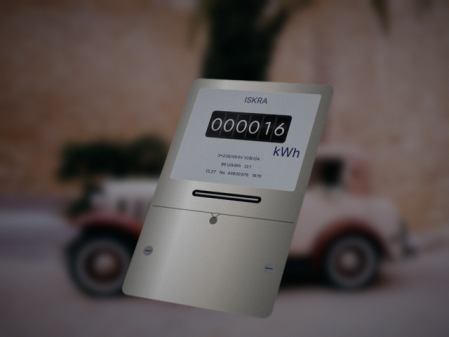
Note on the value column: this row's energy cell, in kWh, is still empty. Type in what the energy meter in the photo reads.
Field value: 16 kWh
